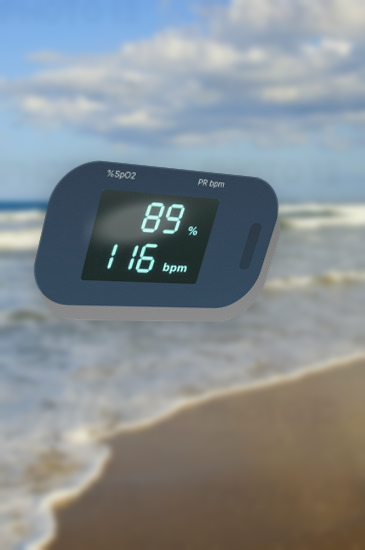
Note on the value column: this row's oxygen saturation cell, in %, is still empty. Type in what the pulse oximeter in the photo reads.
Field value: 89 %
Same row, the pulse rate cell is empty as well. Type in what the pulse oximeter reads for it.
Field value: 116 bpm
